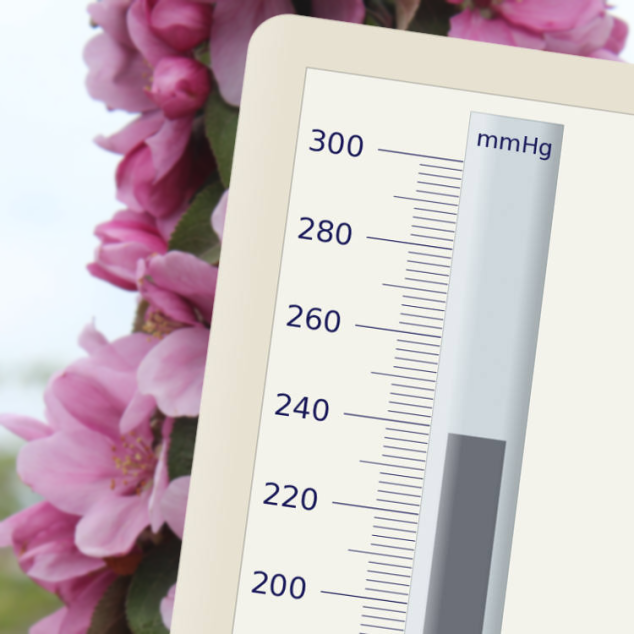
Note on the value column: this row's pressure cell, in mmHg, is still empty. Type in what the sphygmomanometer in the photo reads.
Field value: 239 mmHg
